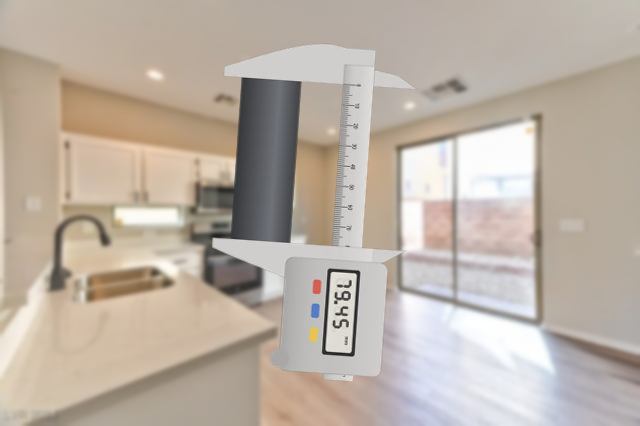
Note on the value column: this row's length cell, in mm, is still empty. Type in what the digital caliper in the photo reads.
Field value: 79.45 mm
